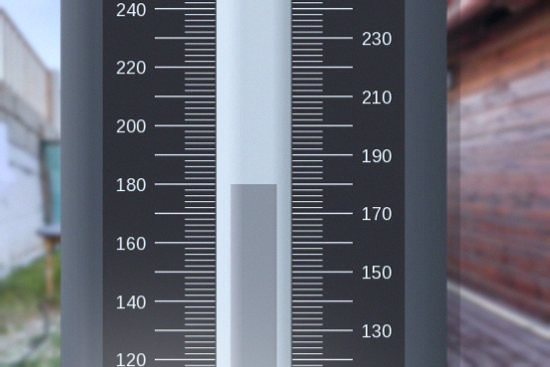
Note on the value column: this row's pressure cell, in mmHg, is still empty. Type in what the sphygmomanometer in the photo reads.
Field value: 180 mmHg
